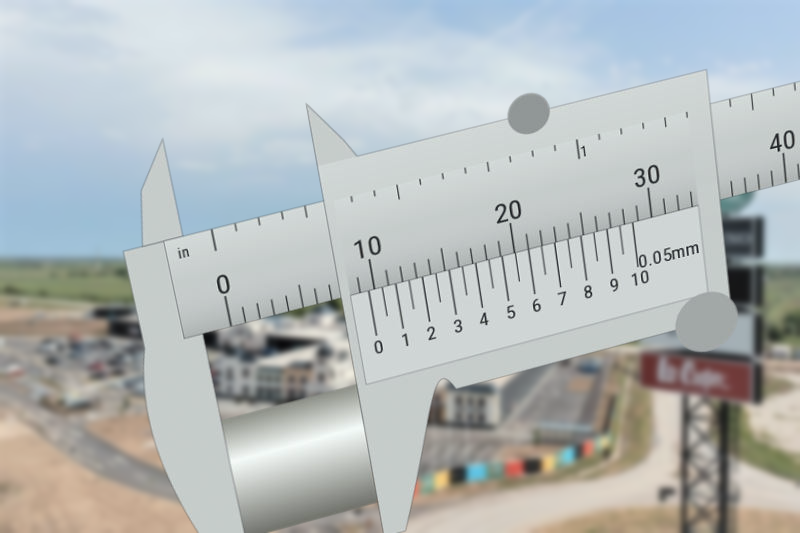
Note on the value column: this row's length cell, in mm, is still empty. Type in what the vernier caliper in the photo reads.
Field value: 9.6 mm
